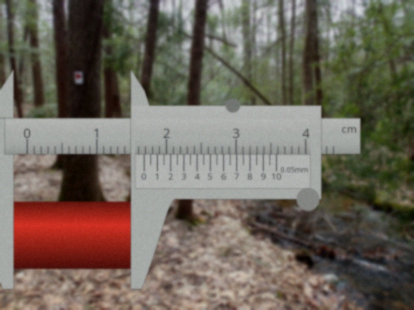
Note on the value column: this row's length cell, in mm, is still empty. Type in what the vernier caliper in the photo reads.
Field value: 16.8 mm
